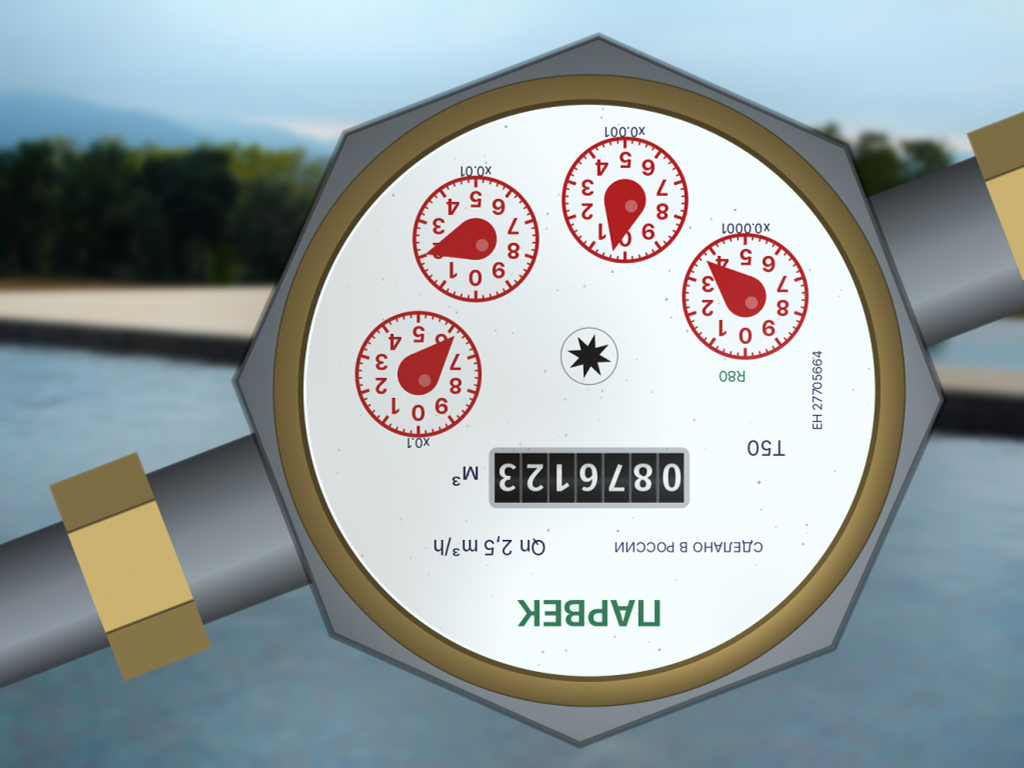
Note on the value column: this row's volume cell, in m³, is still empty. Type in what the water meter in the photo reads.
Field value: 876123.6203 m³
